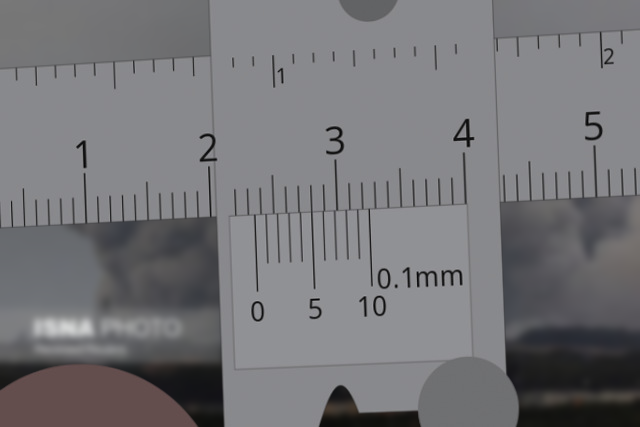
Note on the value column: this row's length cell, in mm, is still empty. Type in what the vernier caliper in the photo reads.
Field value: 23.5 mm
